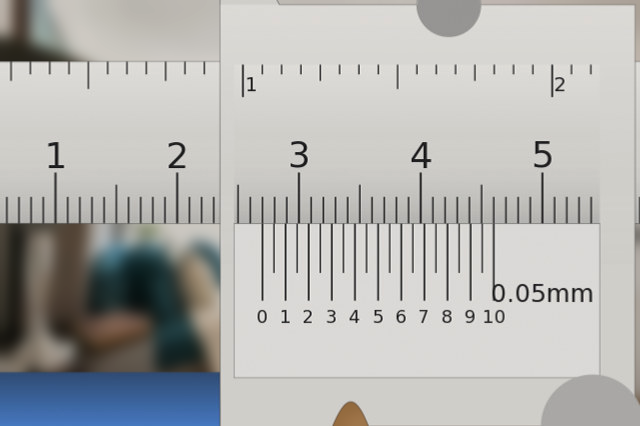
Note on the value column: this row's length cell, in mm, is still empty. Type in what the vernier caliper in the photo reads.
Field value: 27.0 mm
